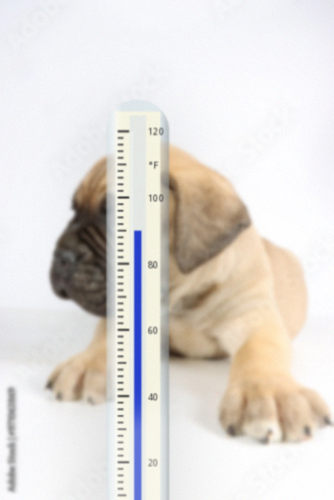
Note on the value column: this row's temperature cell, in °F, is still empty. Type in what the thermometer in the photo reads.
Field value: 90 °F
